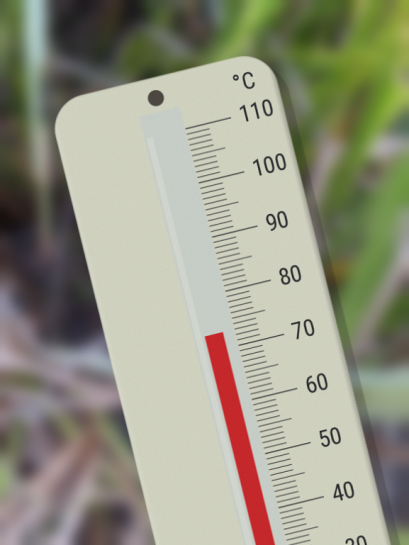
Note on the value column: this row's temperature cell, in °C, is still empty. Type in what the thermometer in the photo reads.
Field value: 73 °C
